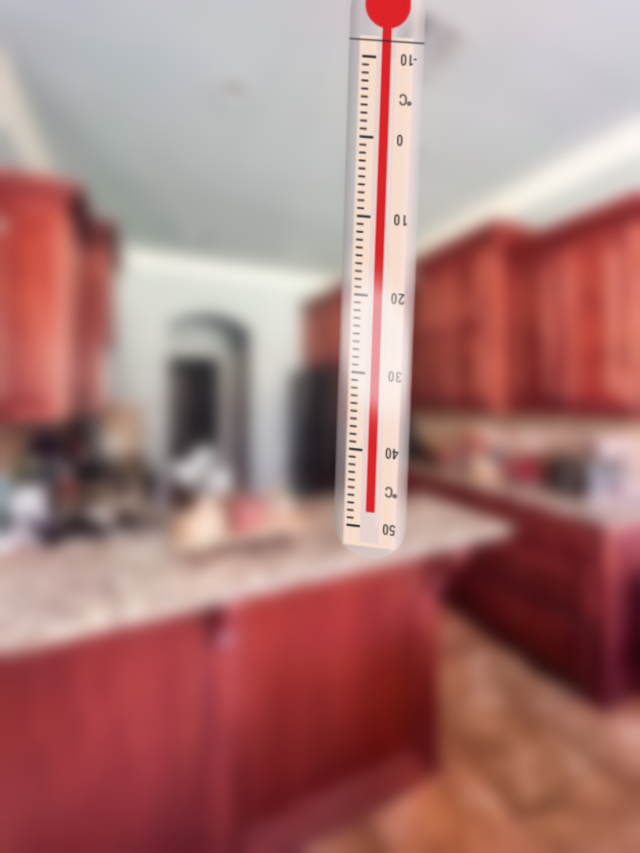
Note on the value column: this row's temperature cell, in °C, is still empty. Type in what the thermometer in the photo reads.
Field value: 48 °C
